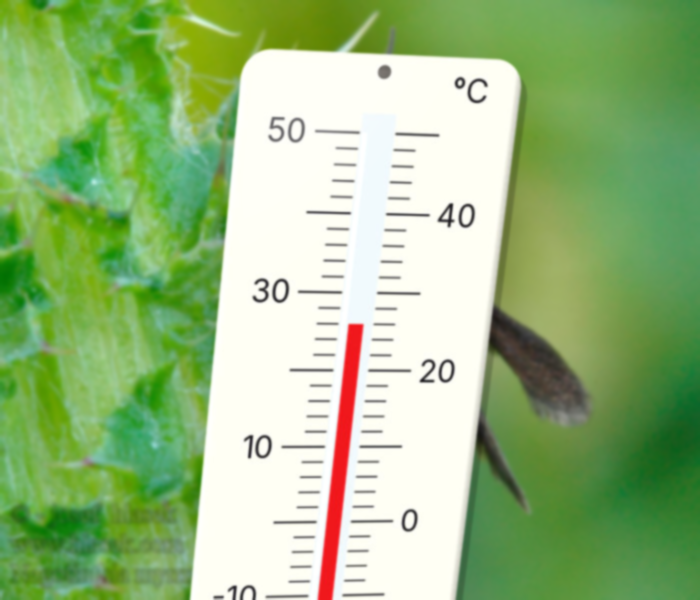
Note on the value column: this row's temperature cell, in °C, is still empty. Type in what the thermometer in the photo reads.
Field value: 26 °C
